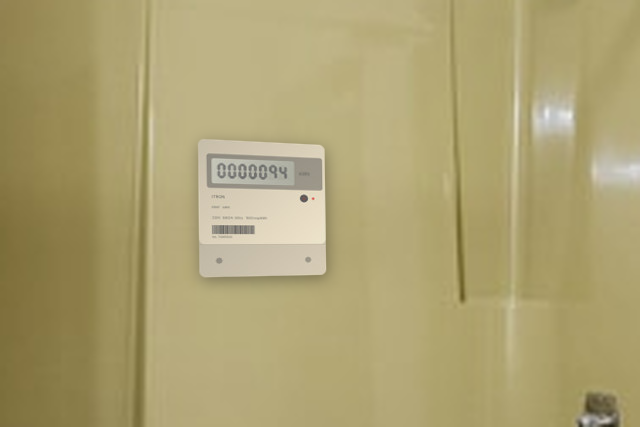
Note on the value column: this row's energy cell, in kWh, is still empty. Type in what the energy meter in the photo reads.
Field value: 94 kWh
